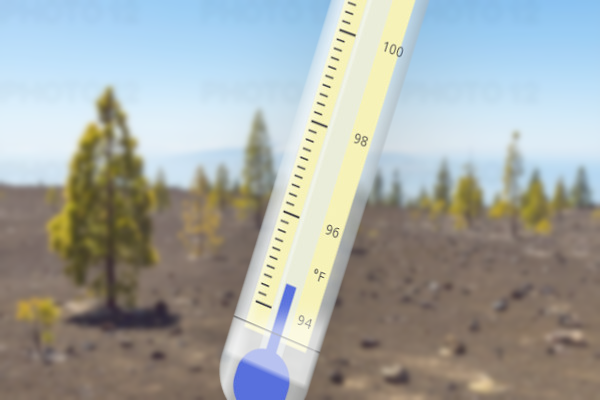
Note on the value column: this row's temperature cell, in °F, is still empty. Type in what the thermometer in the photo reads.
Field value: 94.6 °F
